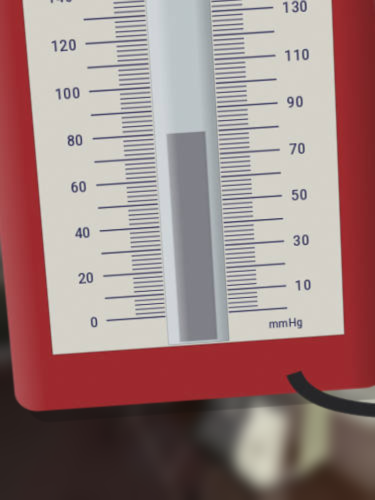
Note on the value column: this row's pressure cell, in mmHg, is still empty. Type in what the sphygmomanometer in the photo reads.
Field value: 80 mmHg
